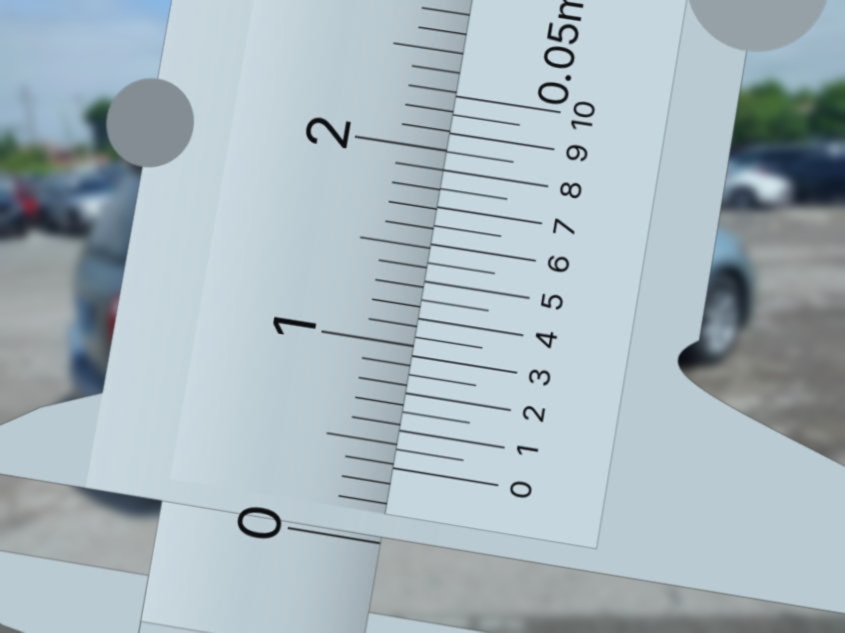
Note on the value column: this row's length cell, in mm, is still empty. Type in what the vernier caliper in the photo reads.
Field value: 3.8 mm
